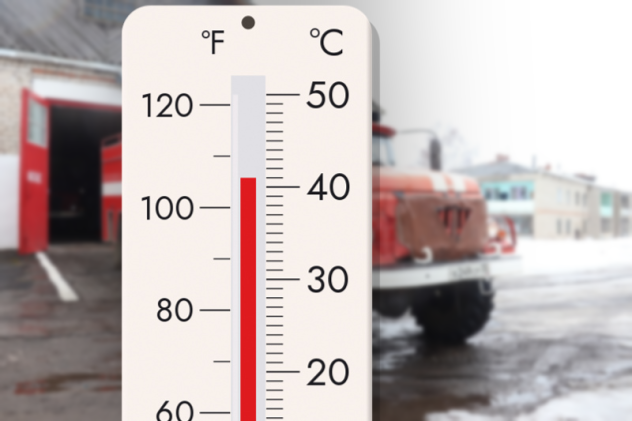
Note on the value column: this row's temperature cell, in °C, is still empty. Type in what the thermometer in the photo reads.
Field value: 41 °C
